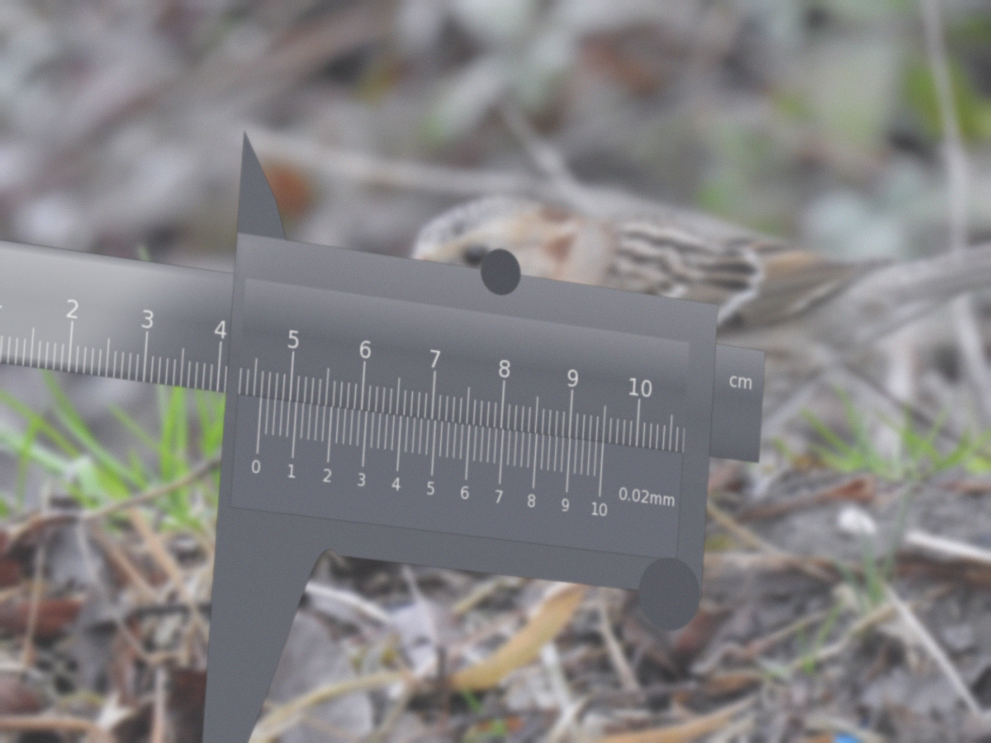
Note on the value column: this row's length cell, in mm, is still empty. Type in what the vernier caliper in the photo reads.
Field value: 46.0 mm
